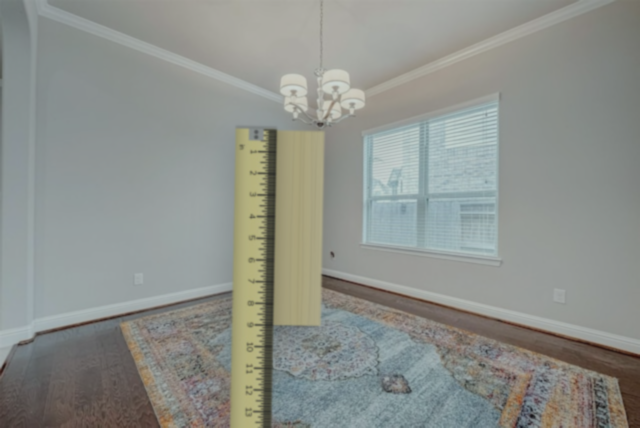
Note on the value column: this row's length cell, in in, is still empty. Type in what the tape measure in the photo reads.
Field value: 9 in
